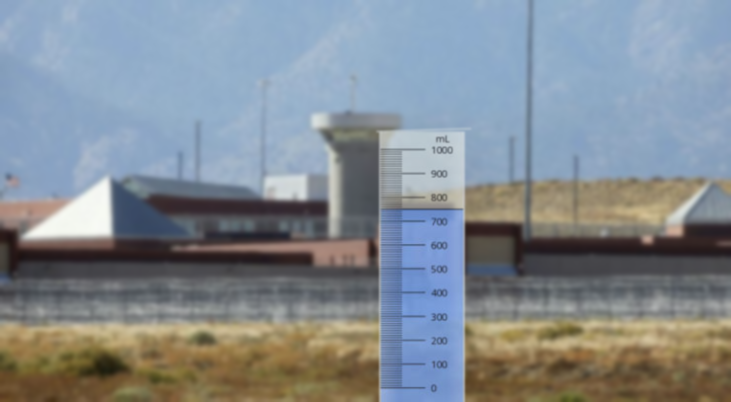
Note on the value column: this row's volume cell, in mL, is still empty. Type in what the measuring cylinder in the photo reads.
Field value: 750 mL
